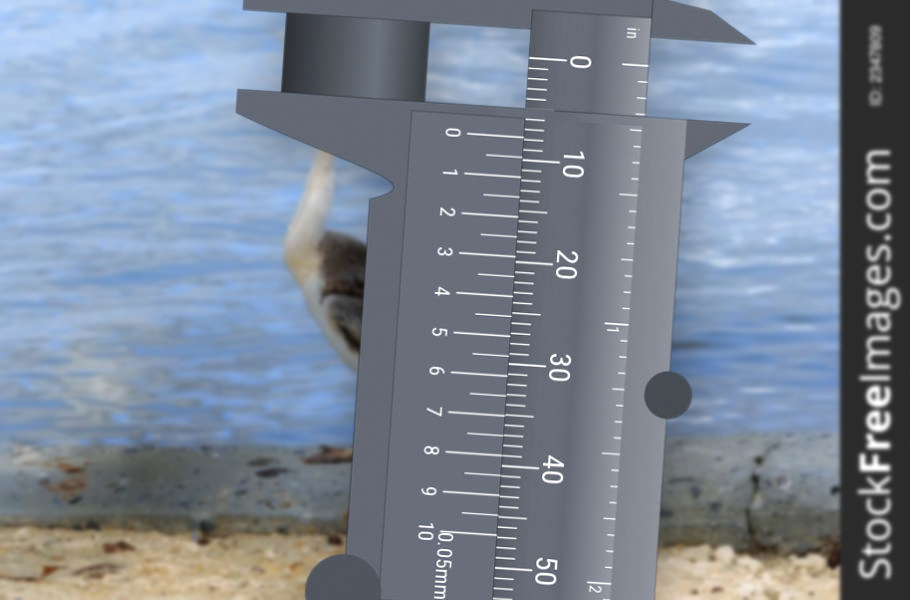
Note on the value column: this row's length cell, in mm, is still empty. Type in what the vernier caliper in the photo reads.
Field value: 7.8 mm
